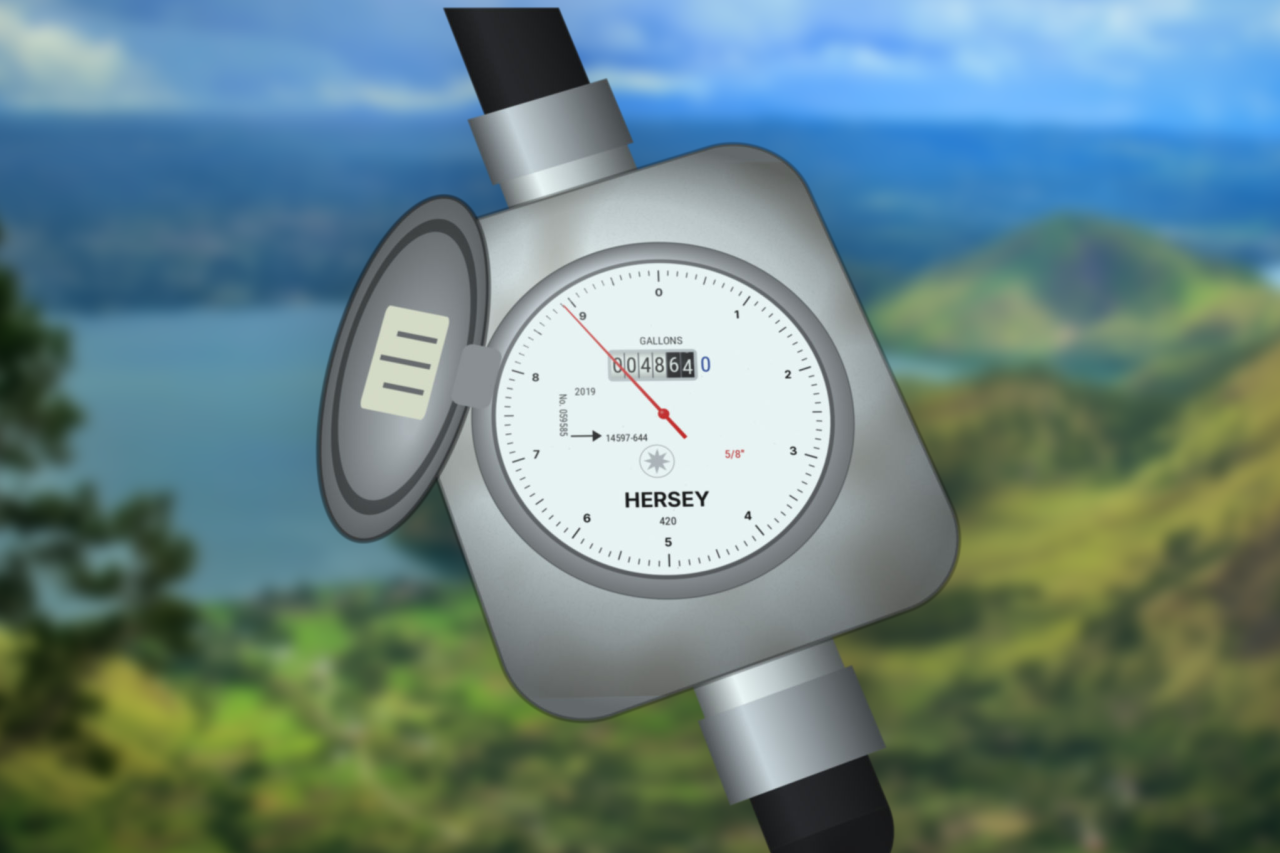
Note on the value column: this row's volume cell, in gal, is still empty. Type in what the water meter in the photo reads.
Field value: 48638.9 gal
